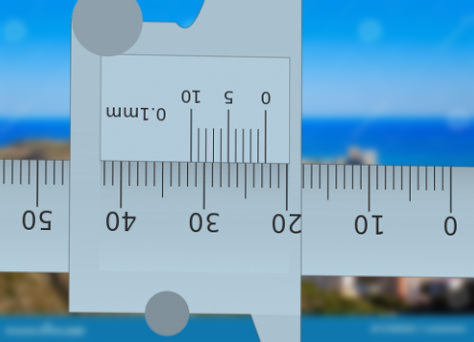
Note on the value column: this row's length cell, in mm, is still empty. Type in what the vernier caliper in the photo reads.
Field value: 22.6 mm
